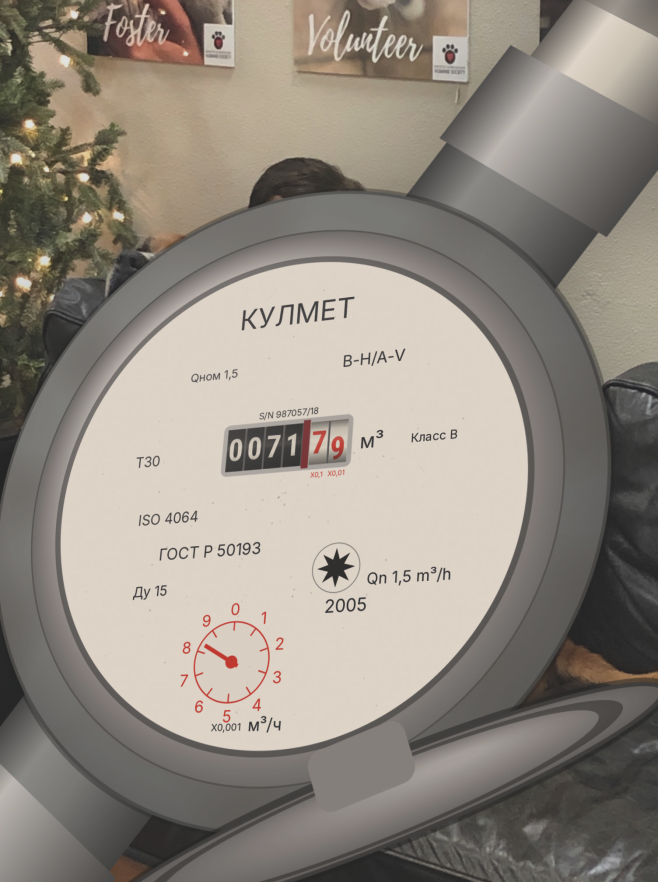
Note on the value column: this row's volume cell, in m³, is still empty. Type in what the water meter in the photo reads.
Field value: 71.788 m³
